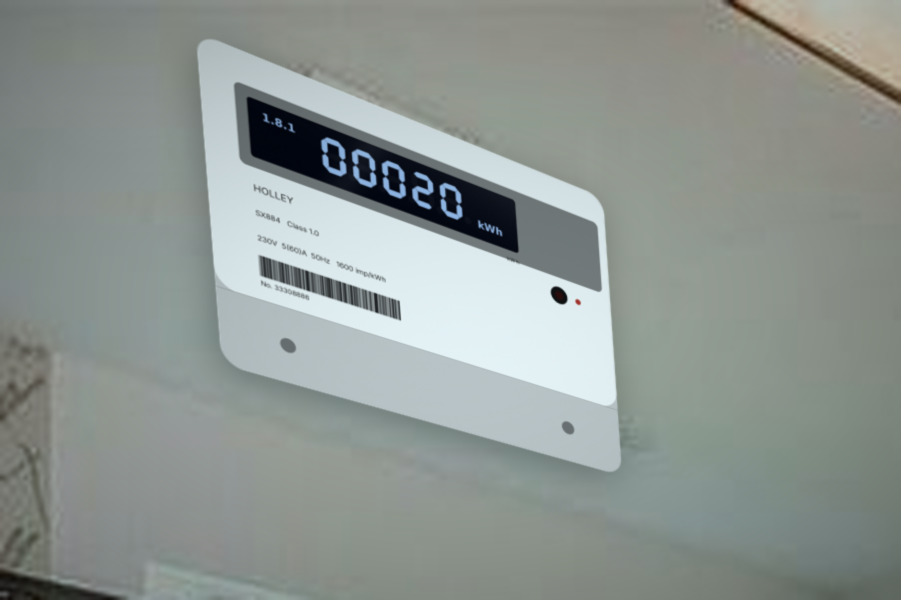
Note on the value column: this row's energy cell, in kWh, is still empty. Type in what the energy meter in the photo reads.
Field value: 20 kWh
